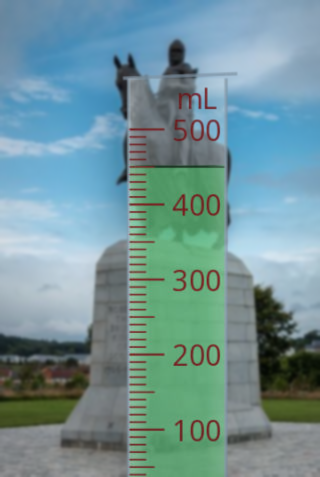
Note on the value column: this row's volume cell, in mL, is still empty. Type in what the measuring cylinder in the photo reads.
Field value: 450 mL
